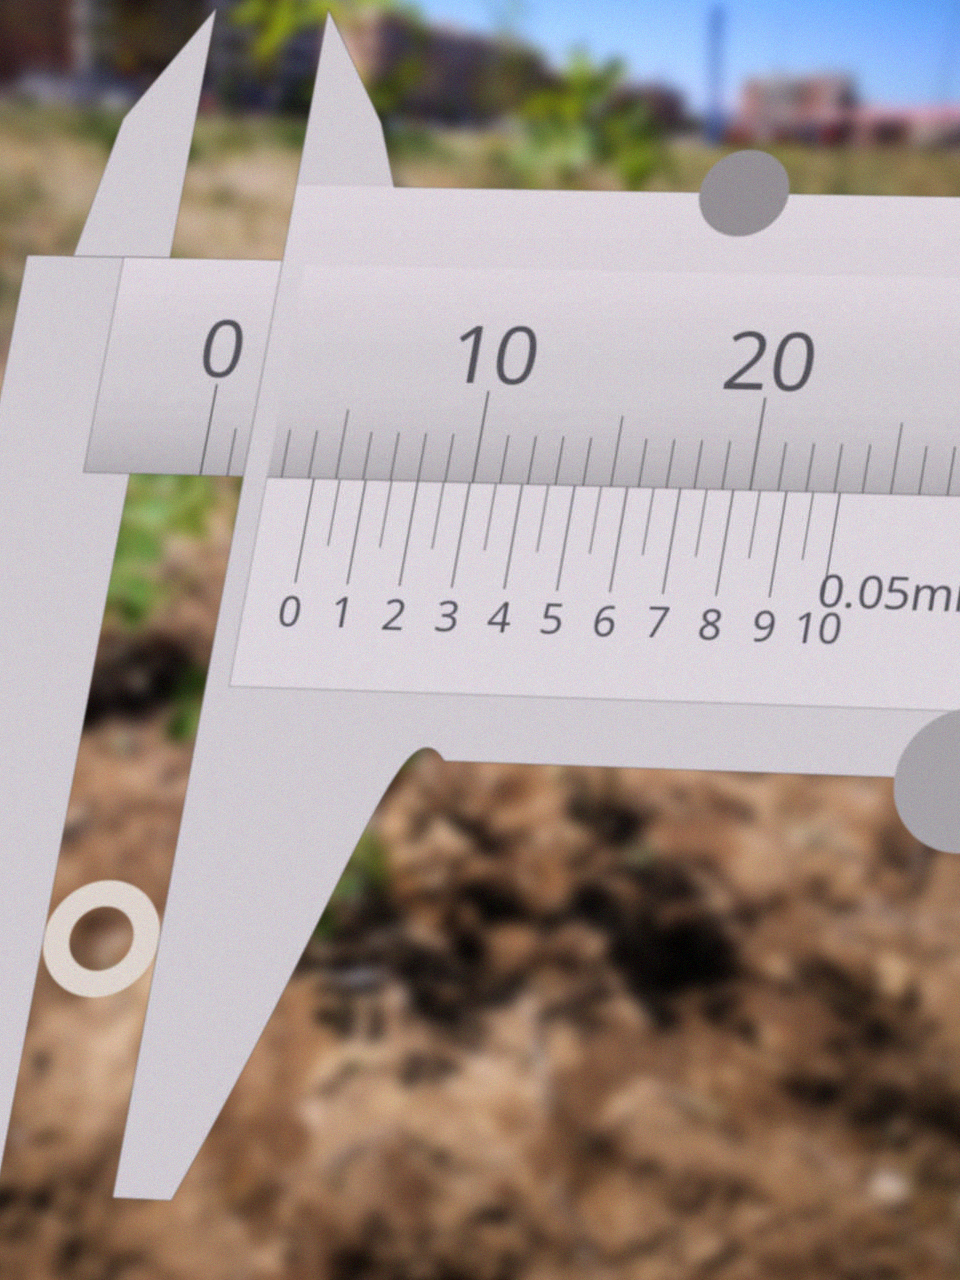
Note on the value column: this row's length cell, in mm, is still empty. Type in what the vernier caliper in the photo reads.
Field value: 4.2 mm
